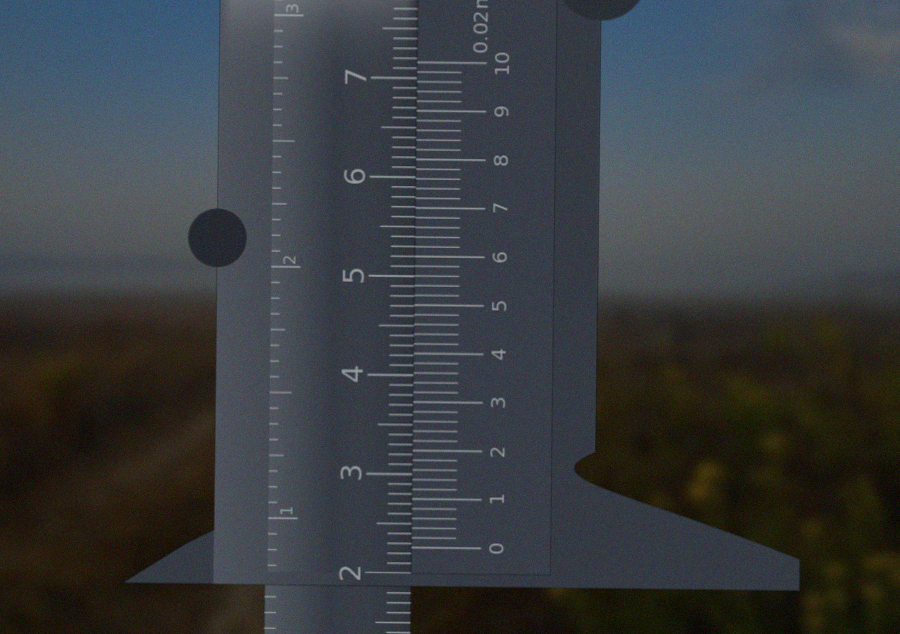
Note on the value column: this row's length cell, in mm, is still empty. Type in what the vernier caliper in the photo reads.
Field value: 22.6 mm
